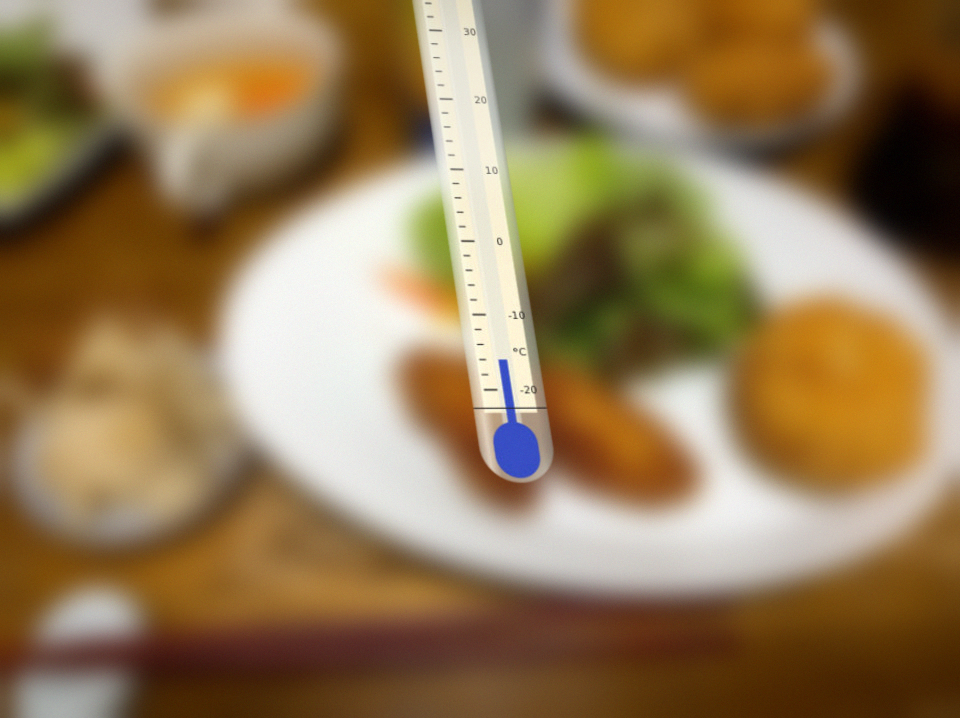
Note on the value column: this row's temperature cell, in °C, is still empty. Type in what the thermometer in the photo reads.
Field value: -16 °C
